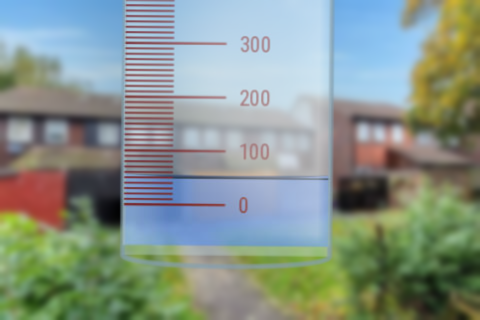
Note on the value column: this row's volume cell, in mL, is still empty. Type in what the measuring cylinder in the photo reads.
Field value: 50 mL
